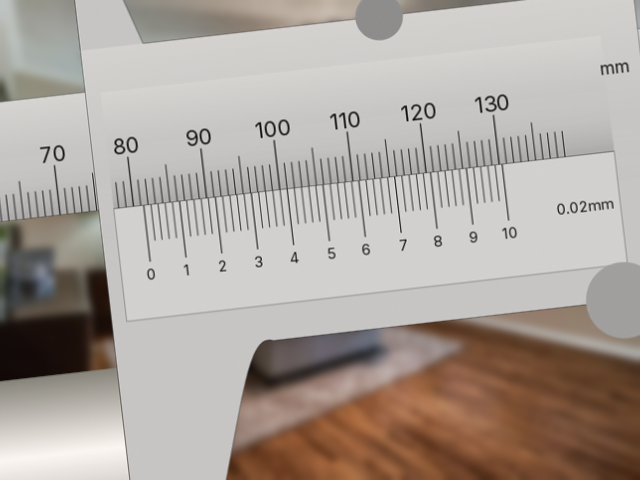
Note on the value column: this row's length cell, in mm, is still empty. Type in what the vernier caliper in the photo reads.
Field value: 81.4 mm
